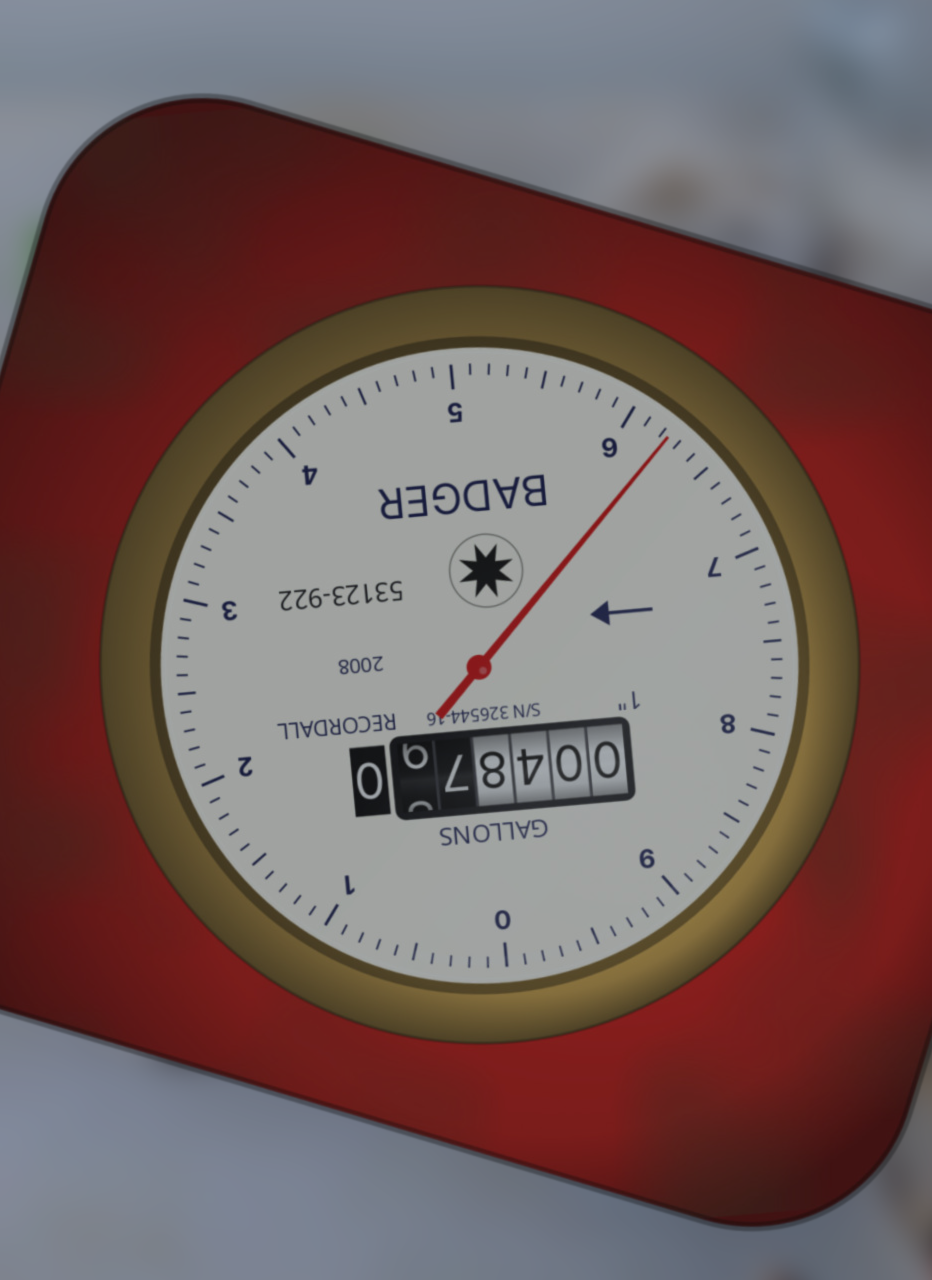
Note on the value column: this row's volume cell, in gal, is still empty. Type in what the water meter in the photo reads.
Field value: 48786.2 gal
